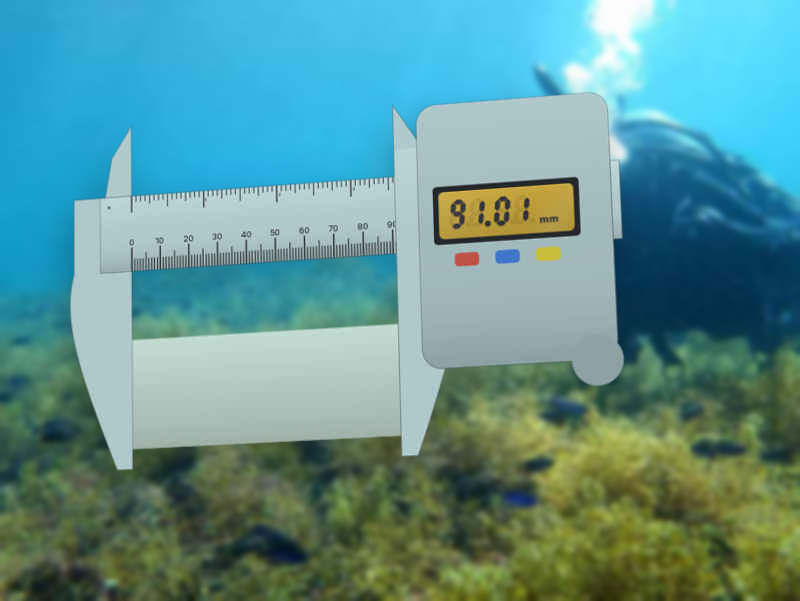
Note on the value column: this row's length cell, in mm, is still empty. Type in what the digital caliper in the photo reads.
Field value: 91.01 mm
